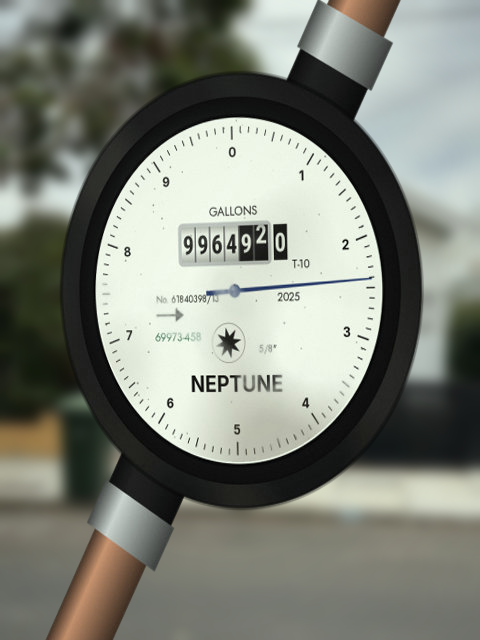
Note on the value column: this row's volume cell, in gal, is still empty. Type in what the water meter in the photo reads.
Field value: 9964922.4 gal
